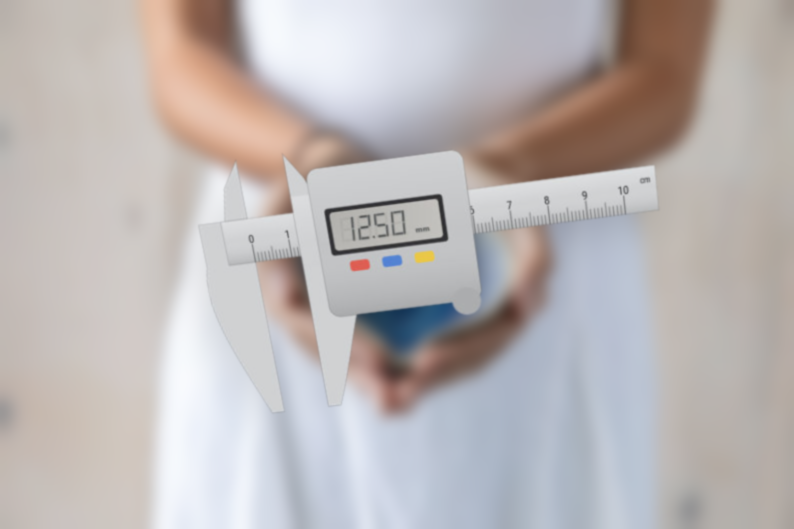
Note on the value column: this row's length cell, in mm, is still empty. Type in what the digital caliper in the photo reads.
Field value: 12.50 mm
